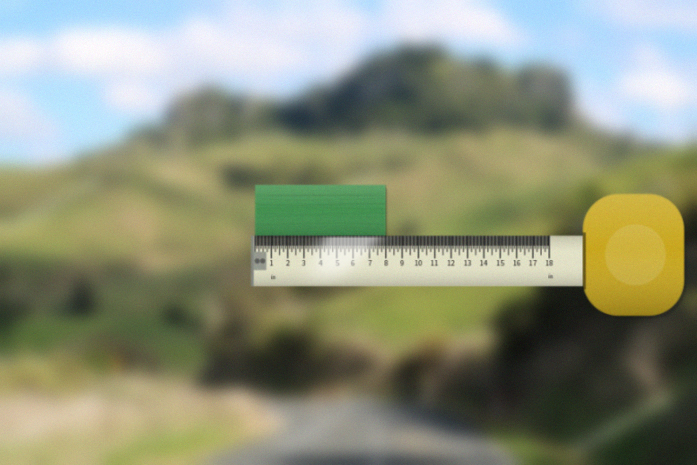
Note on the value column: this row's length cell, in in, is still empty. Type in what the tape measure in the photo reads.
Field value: 8 in
